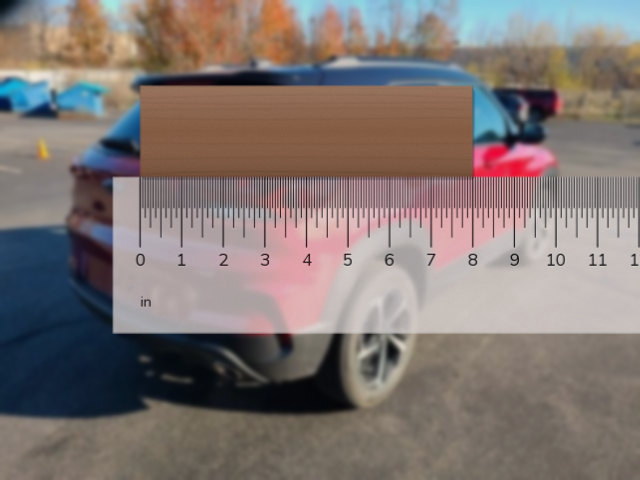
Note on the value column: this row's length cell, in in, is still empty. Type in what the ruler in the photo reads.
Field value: 8 in
